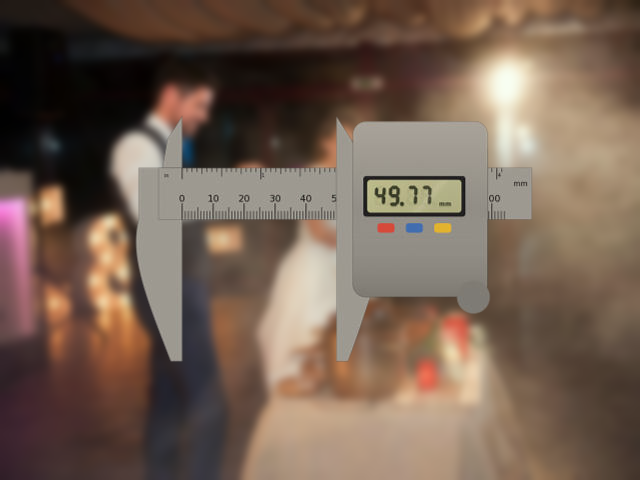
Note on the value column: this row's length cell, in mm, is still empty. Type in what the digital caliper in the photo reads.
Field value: 49.77 mm
